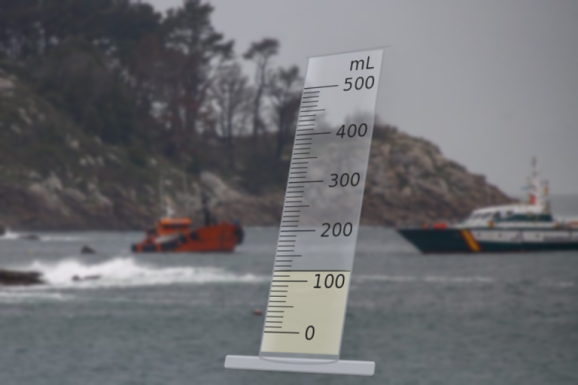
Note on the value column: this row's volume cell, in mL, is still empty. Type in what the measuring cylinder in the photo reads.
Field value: 120 mL
